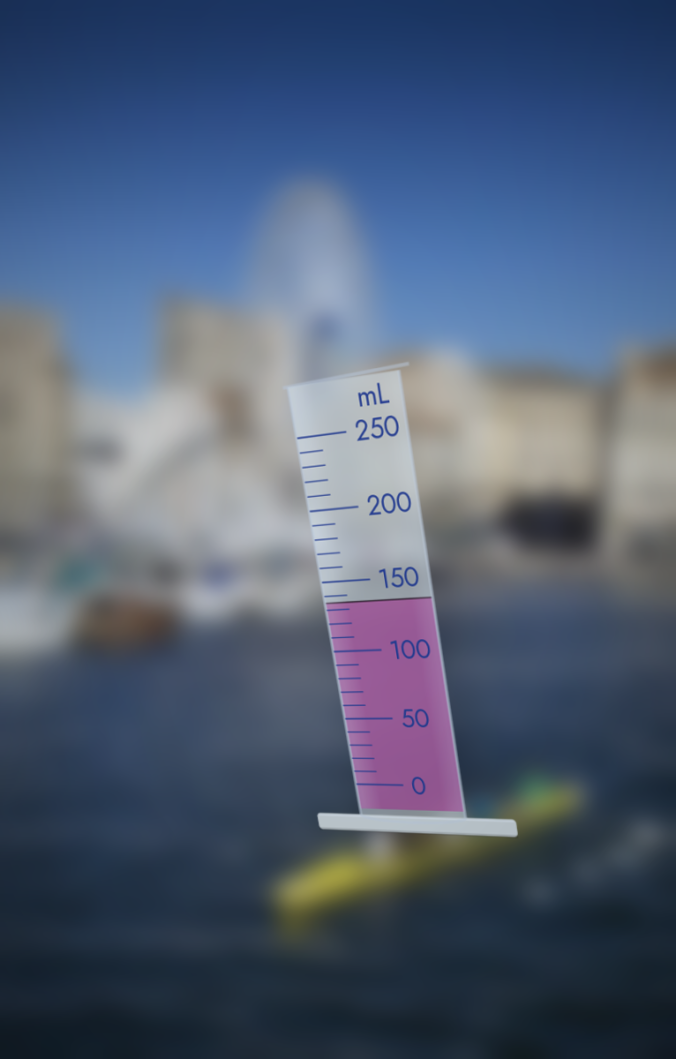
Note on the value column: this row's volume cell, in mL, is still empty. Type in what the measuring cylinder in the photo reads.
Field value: 135 mL
